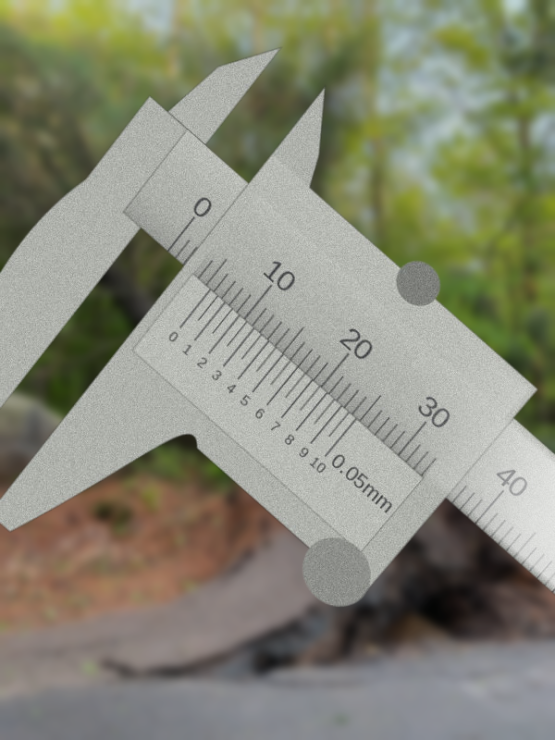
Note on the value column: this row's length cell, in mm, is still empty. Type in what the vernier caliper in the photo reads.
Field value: 5.6 mm
